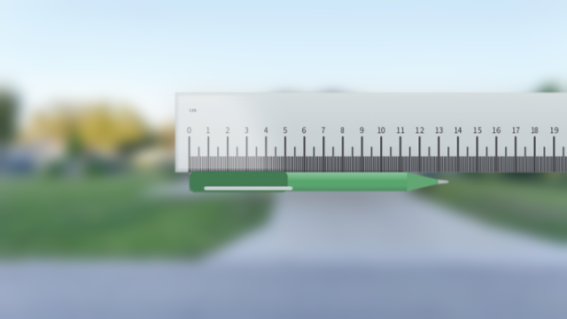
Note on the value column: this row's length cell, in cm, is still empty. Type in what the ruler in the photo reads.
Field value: 13.5 cm
